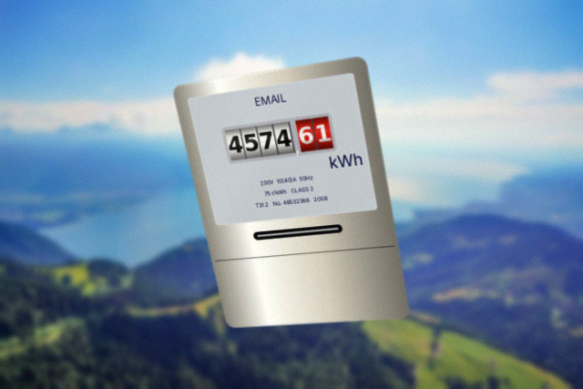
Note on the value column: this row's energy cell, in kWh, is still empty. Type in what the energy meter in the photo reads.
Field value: 4574.61 kWh
